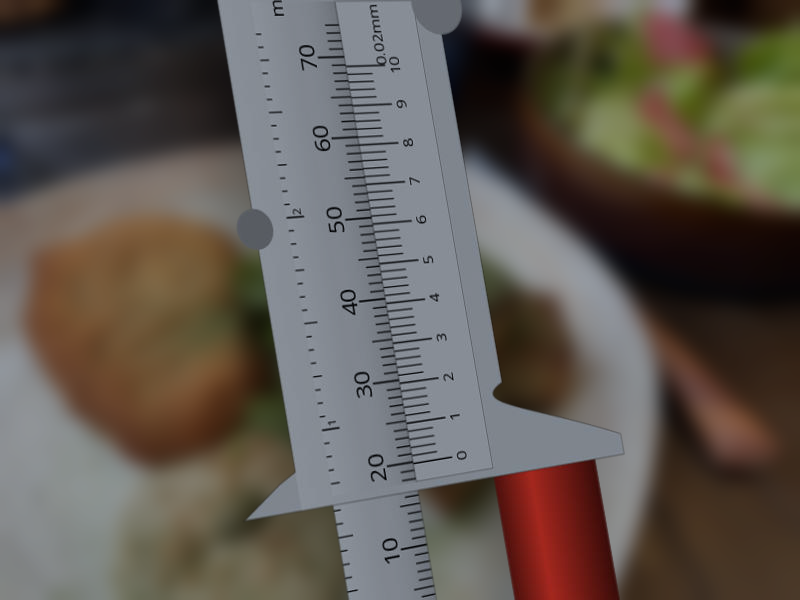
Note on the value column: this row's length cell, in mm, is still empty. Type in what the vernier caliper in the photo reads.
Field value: 19.8 mm
